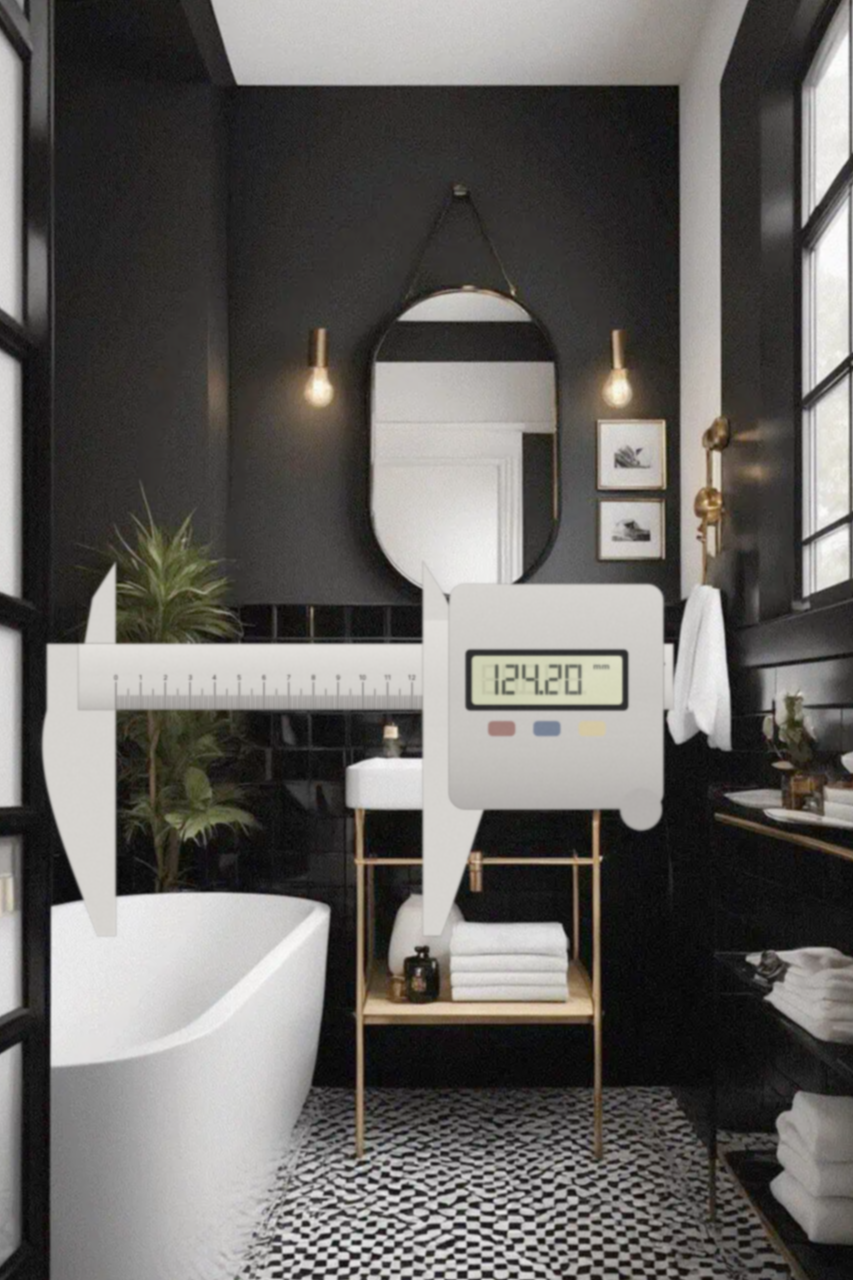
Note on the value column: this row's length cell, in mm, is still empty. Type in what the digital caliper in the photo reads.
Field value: 124.20 mm
